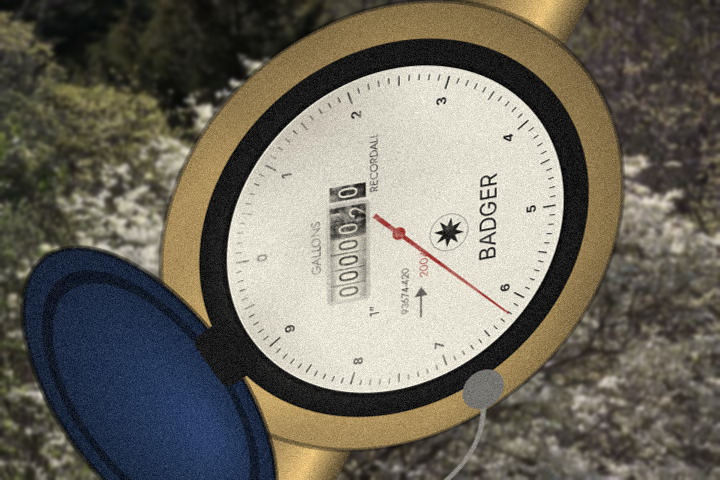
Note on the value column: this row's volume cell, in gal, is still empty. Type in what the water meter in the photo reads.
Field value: 16.2 gal
